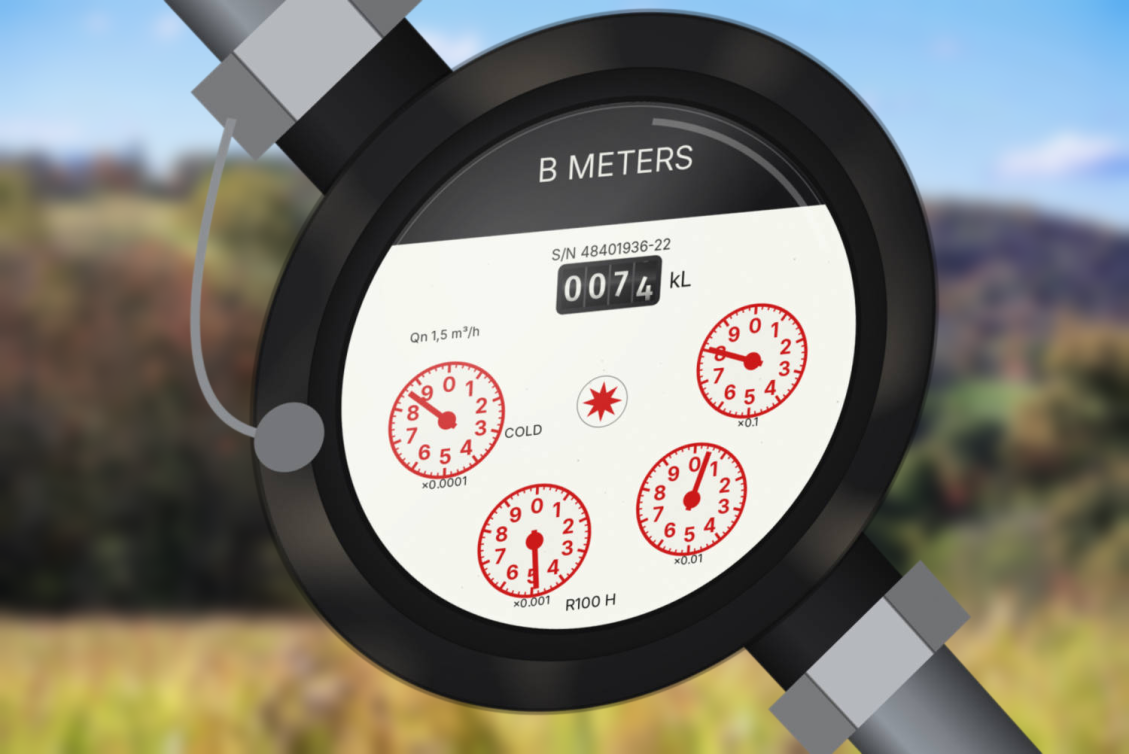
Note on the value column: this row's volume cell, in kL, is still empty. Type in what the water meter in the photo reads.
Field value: 73.8048 kL
